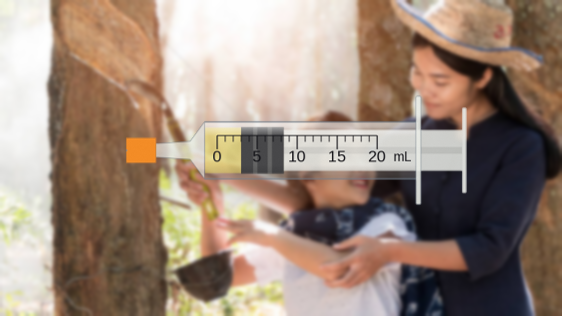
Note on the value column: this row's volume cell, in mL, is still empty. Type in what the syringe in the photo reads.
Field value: 3 mL
